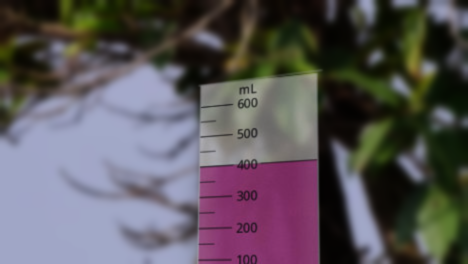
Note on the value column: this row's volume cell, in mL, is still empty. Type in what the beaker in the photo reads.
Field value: 400 mL
